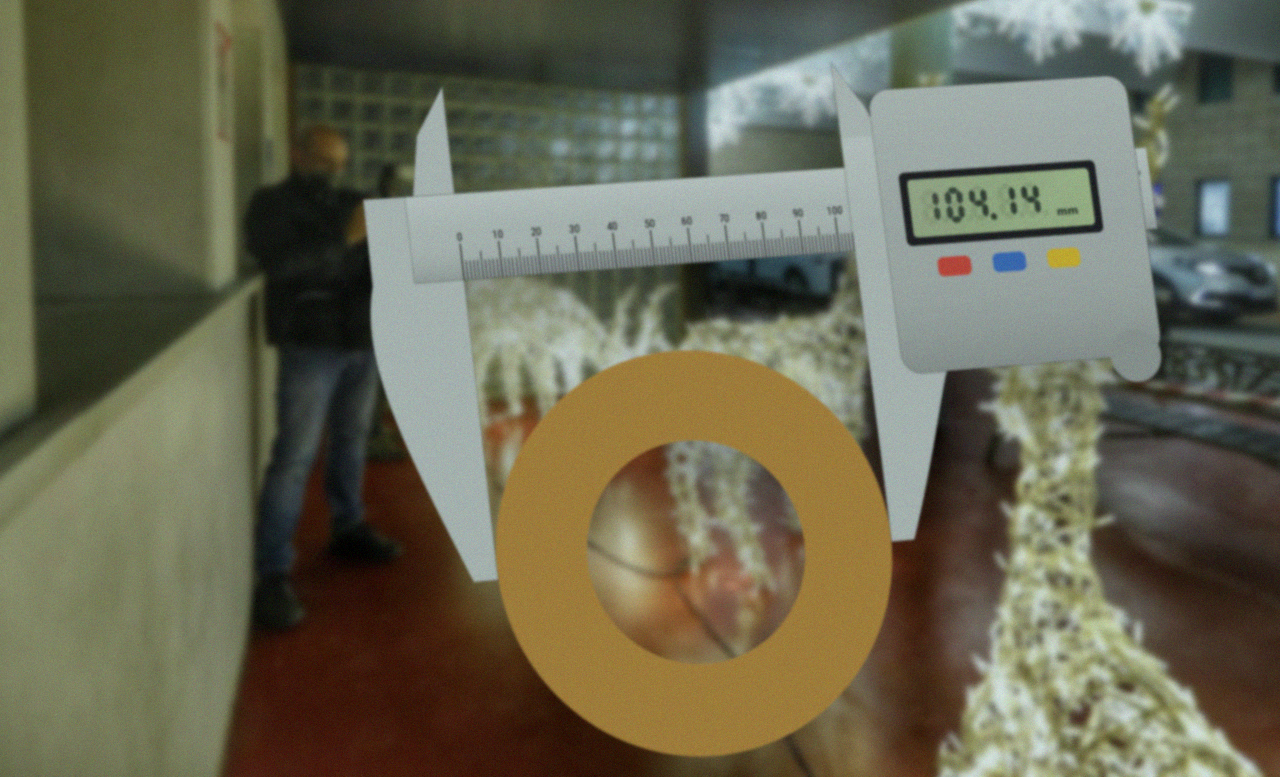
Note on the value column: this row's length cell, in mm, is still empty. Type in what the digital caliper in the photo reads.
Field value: 104.14 mm
